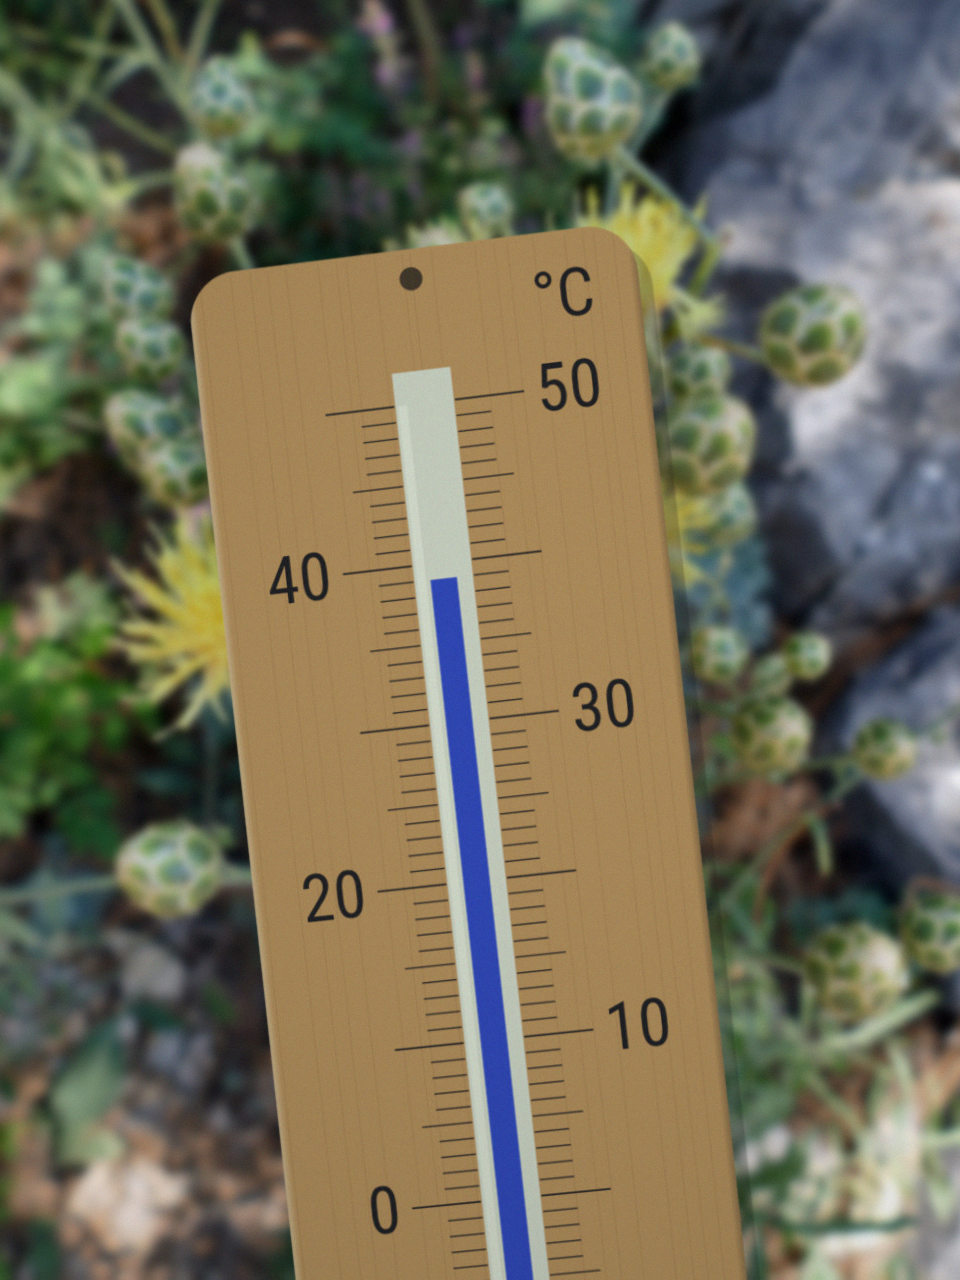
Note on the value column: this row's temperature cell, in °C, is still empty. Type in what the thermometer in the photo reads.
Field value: 39 °C
